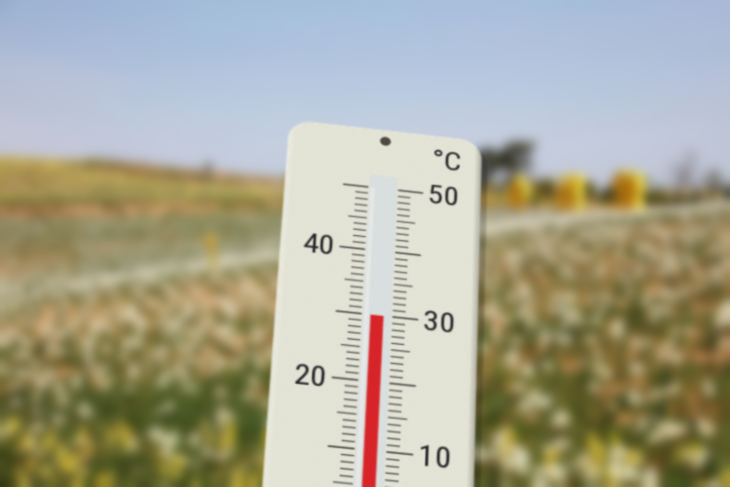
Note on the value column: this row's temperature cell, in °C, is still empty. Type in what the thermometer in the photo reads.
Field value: 30 °C
